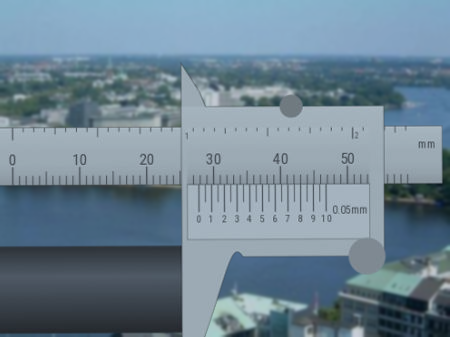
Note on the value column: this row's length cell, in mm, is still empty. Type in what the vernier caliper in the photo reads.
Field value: 27.8 mm
